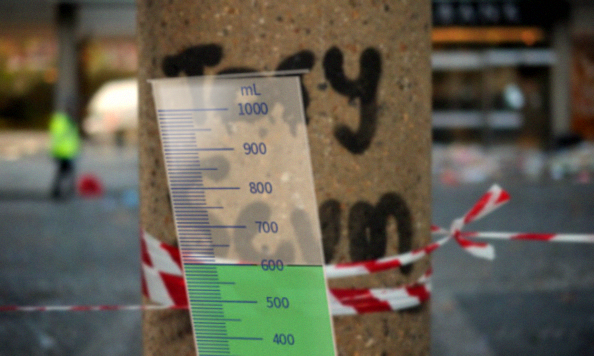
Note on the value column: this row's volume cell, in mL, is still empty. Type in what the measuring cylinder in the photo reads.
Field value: 600 mL
